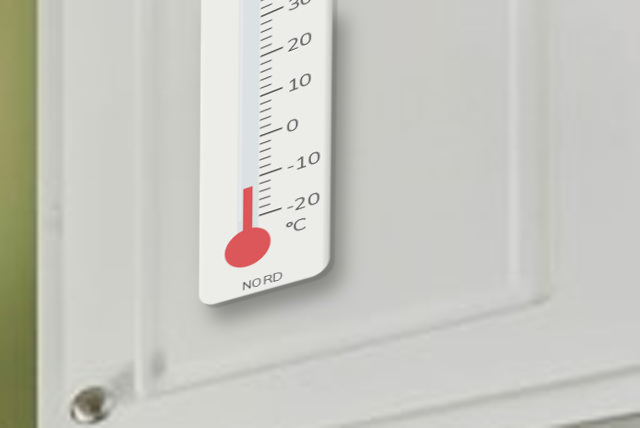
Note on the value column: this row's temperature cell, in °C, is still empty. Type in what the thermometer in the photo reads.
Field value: -12 °C
